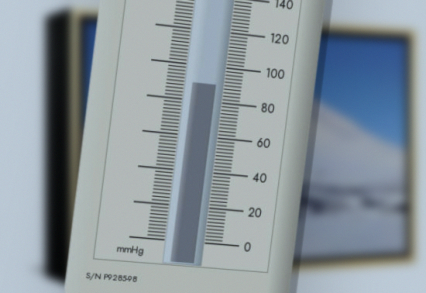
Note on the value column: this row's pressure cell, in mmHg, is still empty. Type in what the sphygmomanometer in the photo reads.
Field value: 90 mmHg
